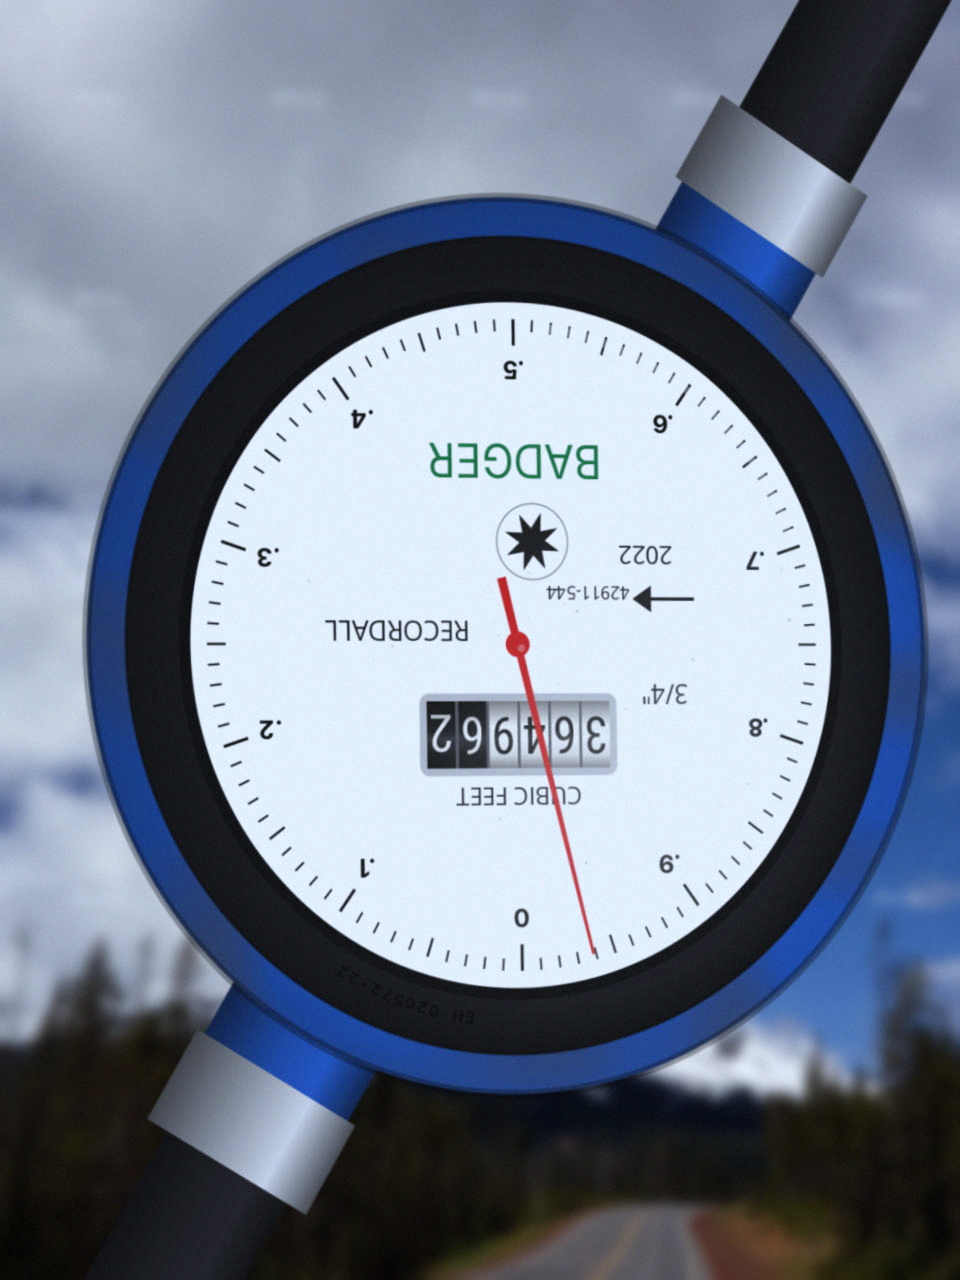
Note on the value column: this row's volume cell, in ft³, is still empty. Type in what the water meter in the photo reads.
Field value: 364961.96 ft³
